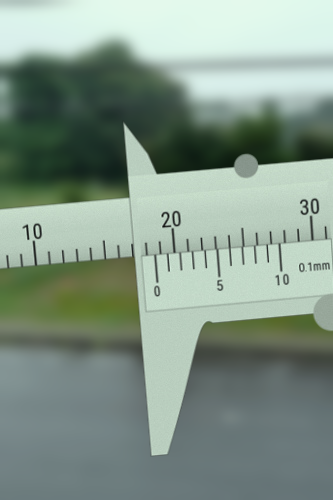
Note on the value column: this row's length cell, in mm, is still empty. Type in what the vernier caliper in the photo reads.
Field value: 18.6 mm
